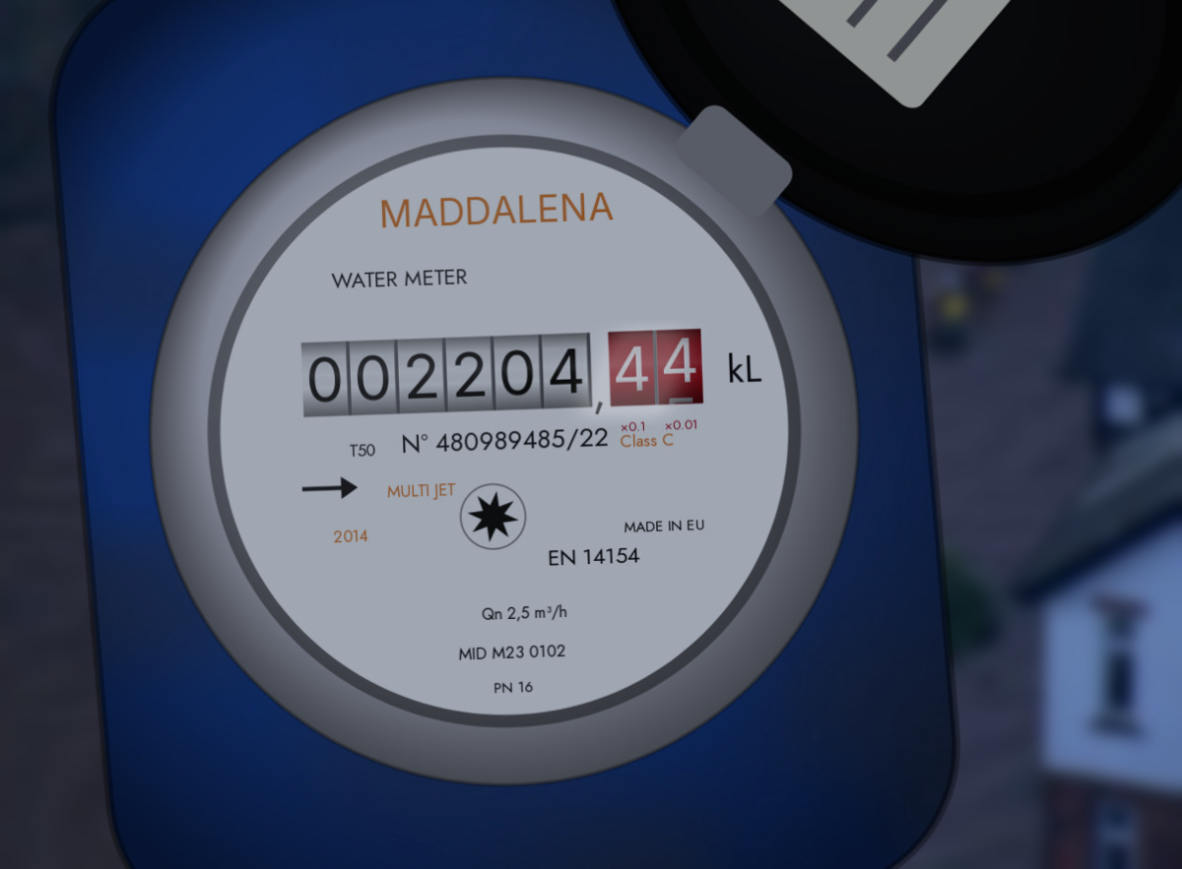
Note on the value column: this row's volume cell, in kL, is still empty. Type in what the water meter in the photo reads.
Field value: 2204.44 kL
